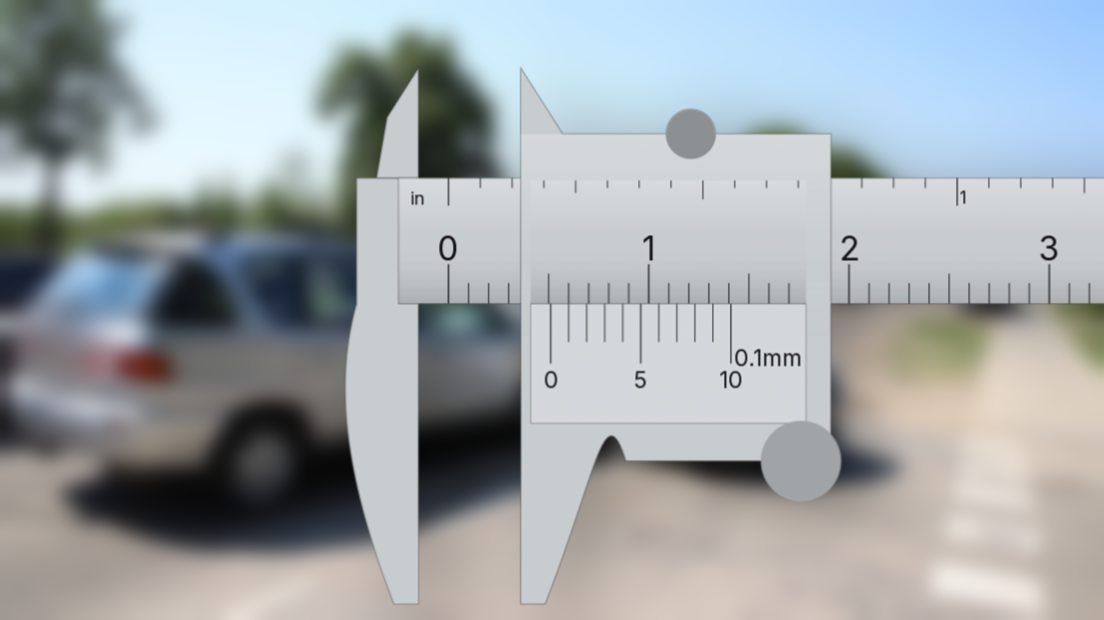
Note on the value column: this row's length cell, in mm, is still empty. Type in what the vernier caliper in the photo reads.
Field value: 5.1 mm
